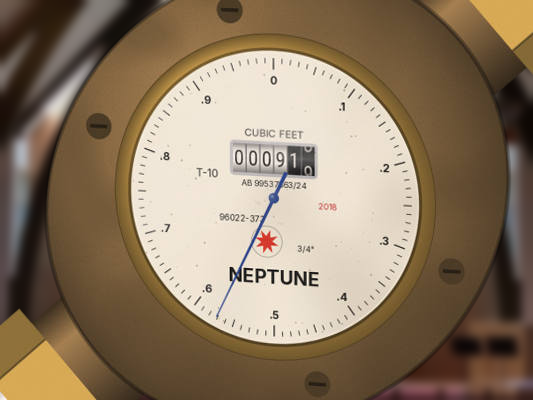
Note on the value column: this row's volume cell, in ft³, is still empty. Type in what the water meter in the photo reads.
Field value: 918.57 ft³
